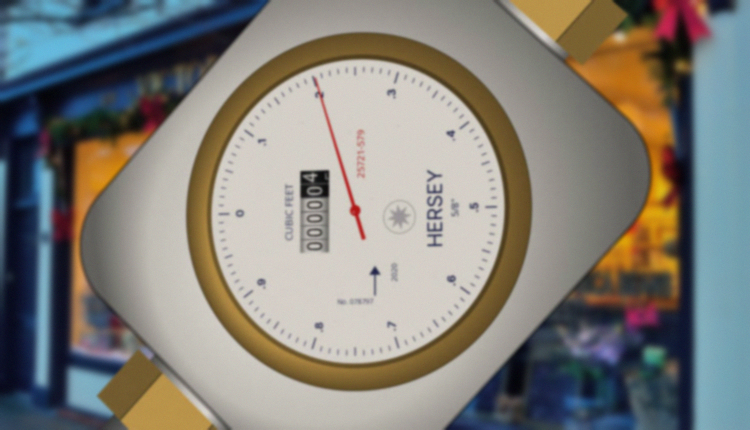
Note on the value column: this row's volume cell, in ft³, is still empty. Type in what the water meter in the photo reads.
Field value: 4.20 ft³
